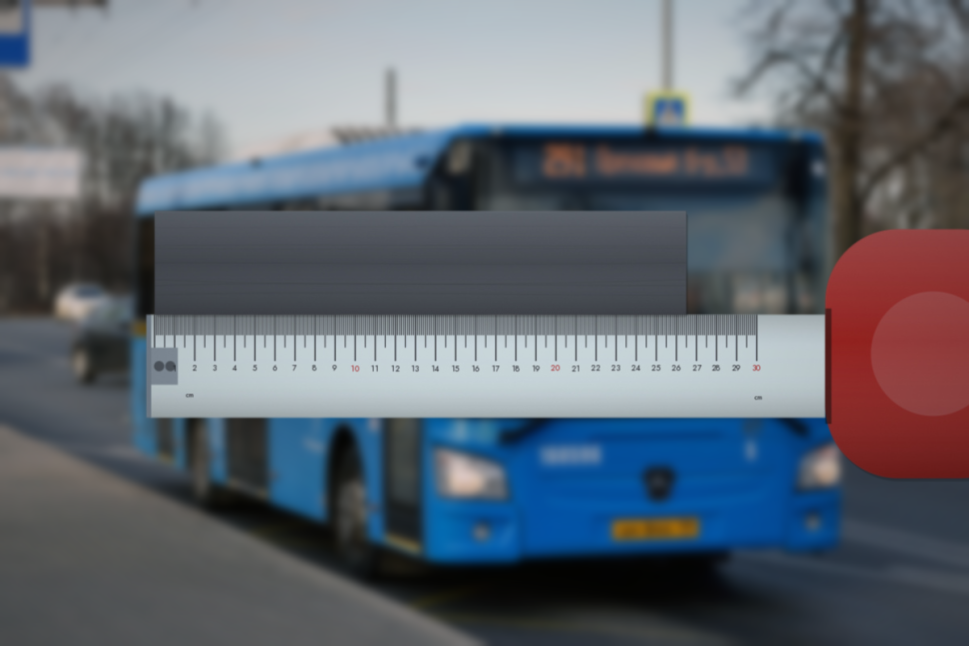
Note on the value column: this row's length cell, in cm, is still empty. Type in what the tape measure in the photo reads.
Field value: 26.5 cm
